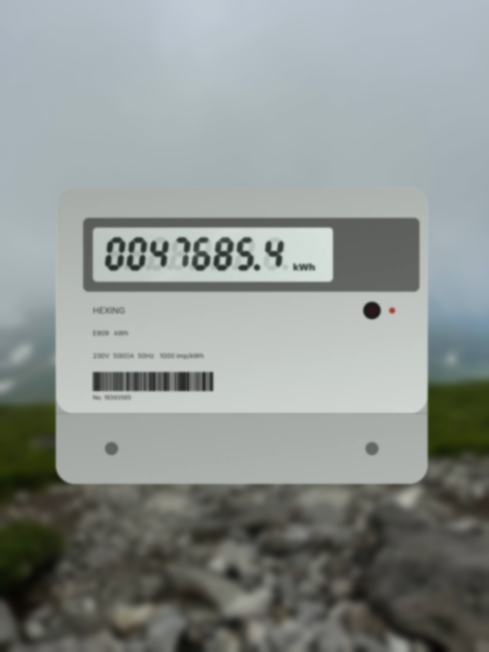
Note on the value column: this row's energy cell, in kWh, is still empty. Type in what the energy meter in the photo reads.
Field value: 47685.4 kWh
